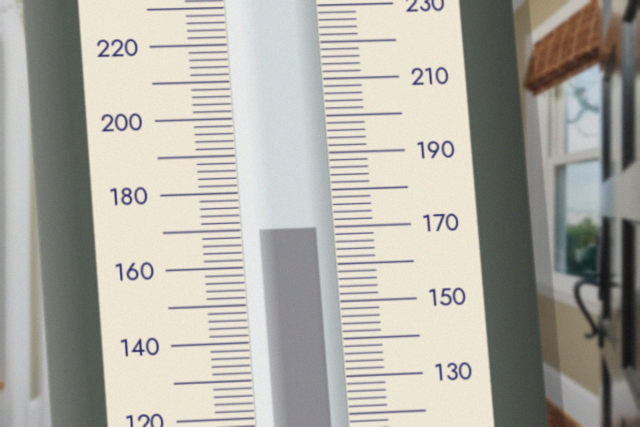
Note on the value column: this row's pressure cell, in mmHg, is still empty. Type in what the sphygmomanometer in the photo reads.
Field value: 170 mmHg
